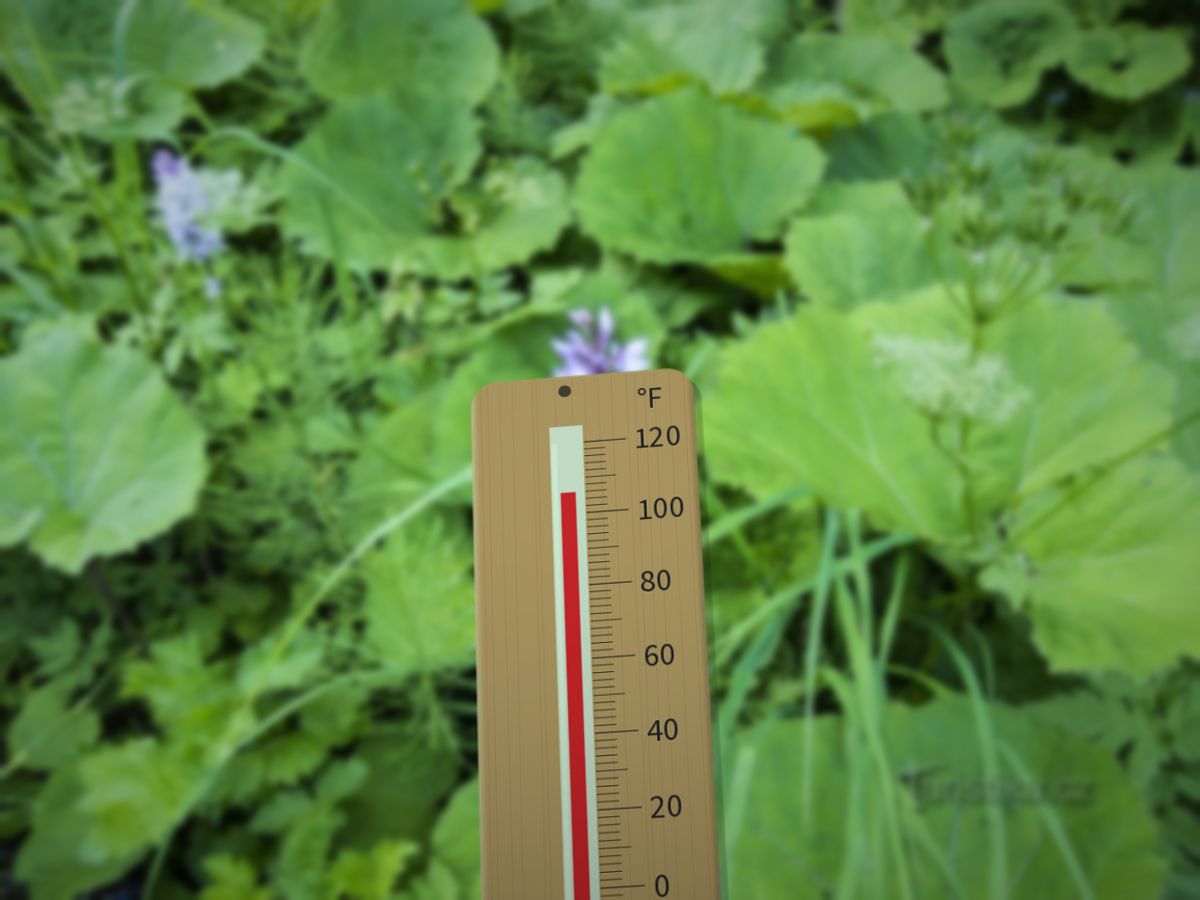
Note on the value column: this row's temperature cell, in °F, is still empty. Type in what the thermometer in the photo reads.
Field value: 106 °F
